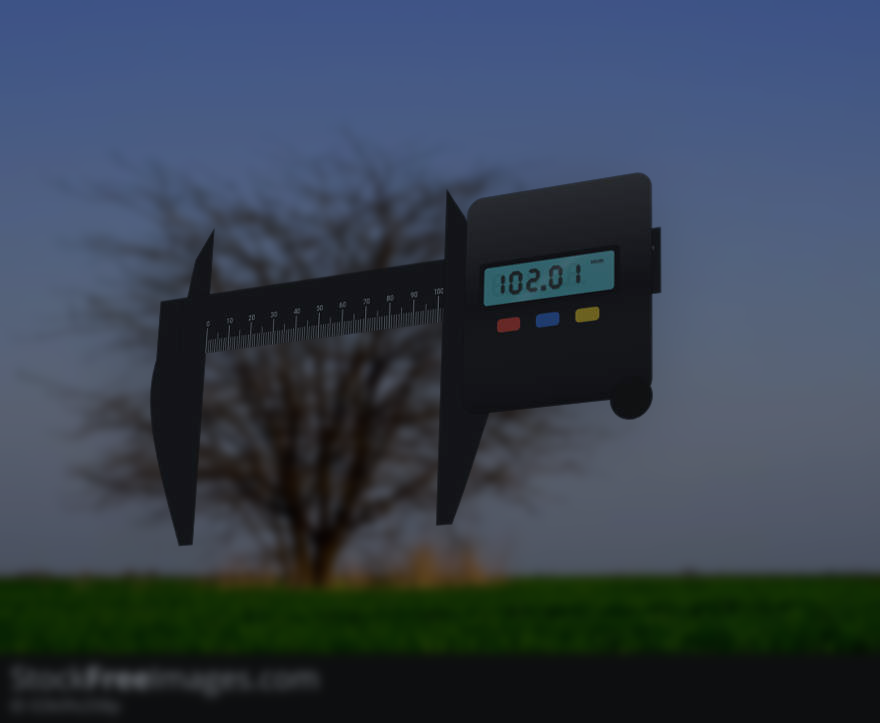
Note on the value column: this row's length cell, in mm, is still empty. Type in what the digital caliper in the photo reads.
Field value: 102.01 mm
